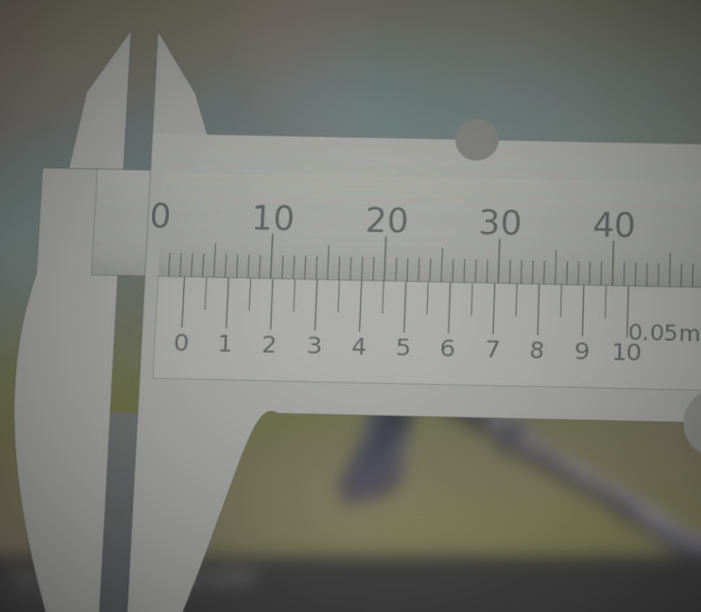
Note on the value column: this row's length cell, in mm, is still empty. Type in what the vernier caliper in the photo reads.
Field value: 2.4 mm
